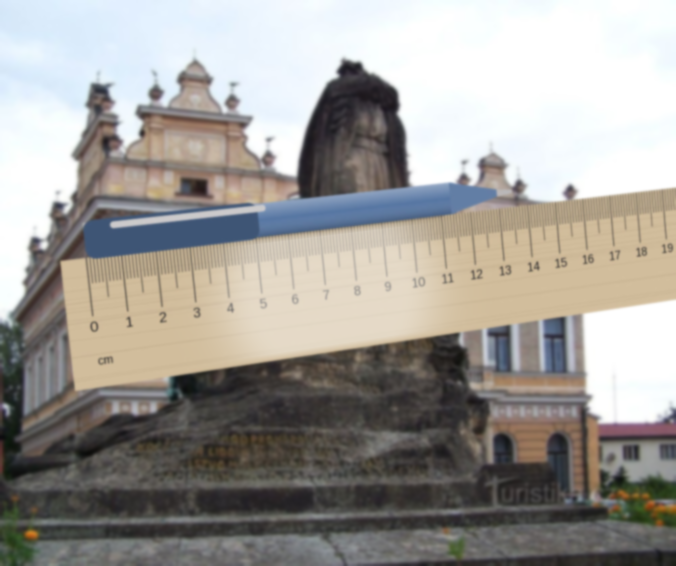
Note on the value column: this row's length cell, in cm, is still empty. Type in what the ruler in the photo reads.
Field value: 13.5 cm
